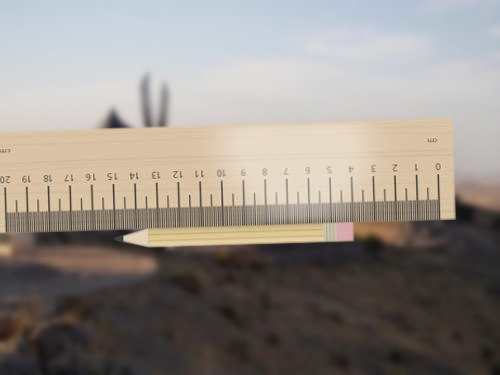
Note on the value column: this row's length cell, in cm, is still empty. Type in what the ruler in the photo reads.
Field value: 11 cm
